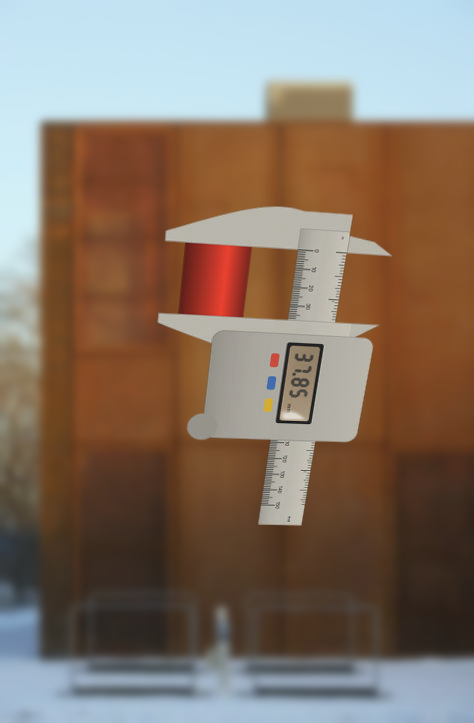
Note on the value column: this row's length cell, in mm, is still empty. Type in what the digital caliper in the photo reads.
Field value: 37.85 mm
